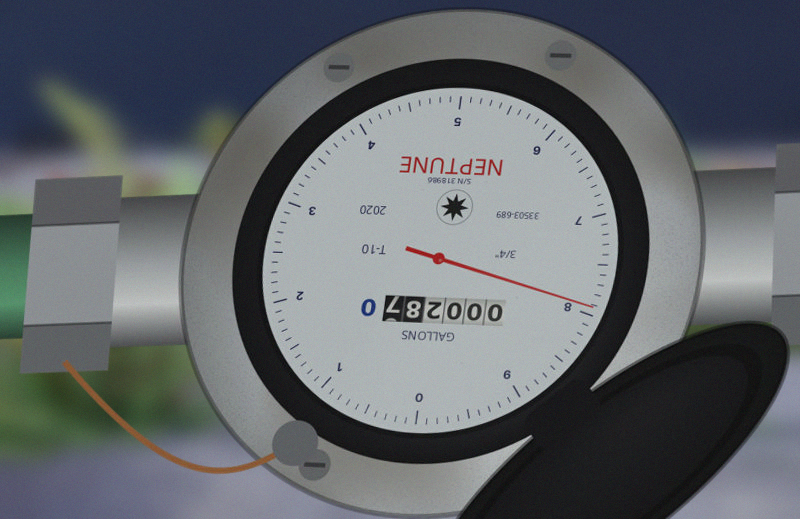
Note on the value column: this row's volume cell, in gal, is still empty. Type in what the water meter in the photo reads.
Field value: 2867.9 gal
